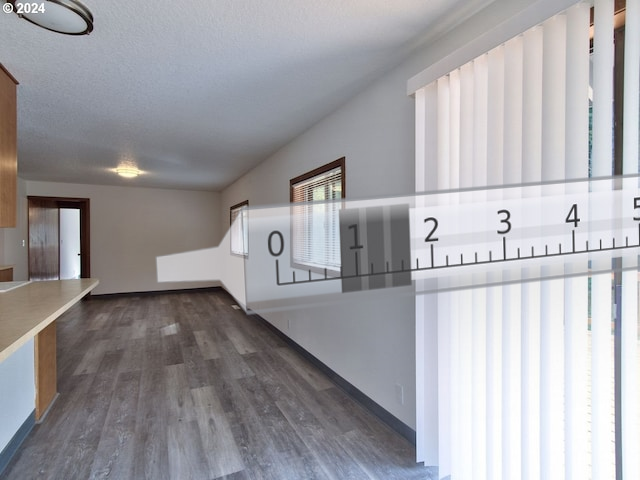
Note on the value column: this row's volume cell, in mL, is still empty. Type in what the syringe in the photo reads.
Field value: 0.8 mL
